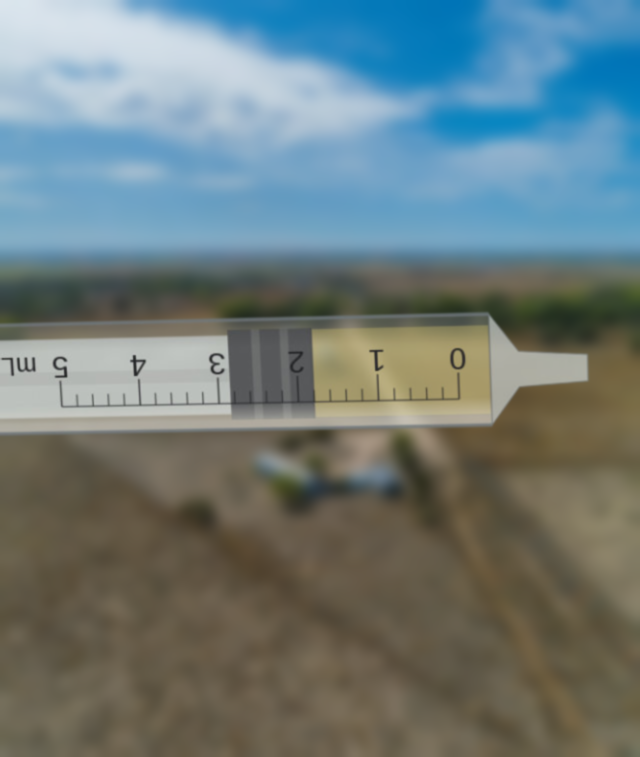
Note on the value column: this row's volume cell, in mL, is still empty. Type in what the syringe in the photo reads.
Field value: 1.8 mL
